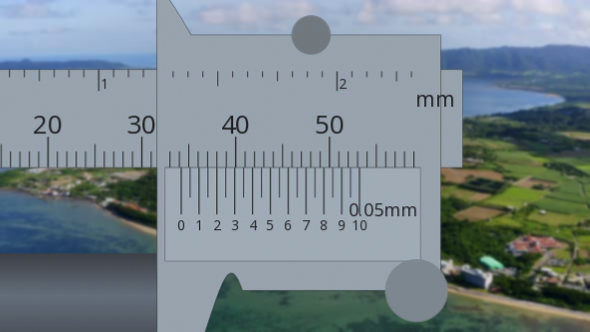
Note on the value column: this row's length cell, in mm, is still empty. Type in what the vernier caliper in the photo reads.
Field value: 34.2 mm
